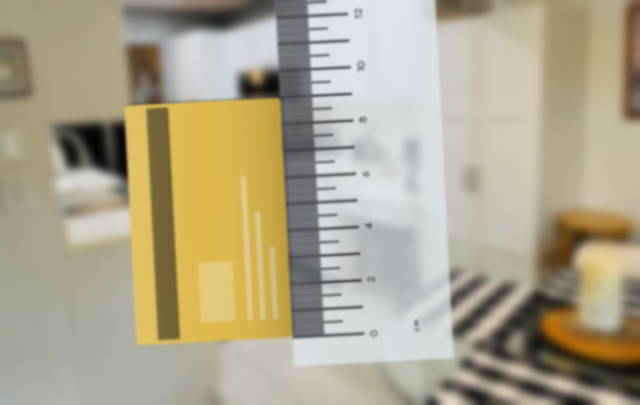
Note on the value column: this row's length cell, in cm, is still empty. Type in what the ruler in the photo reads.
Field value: 9 cm
